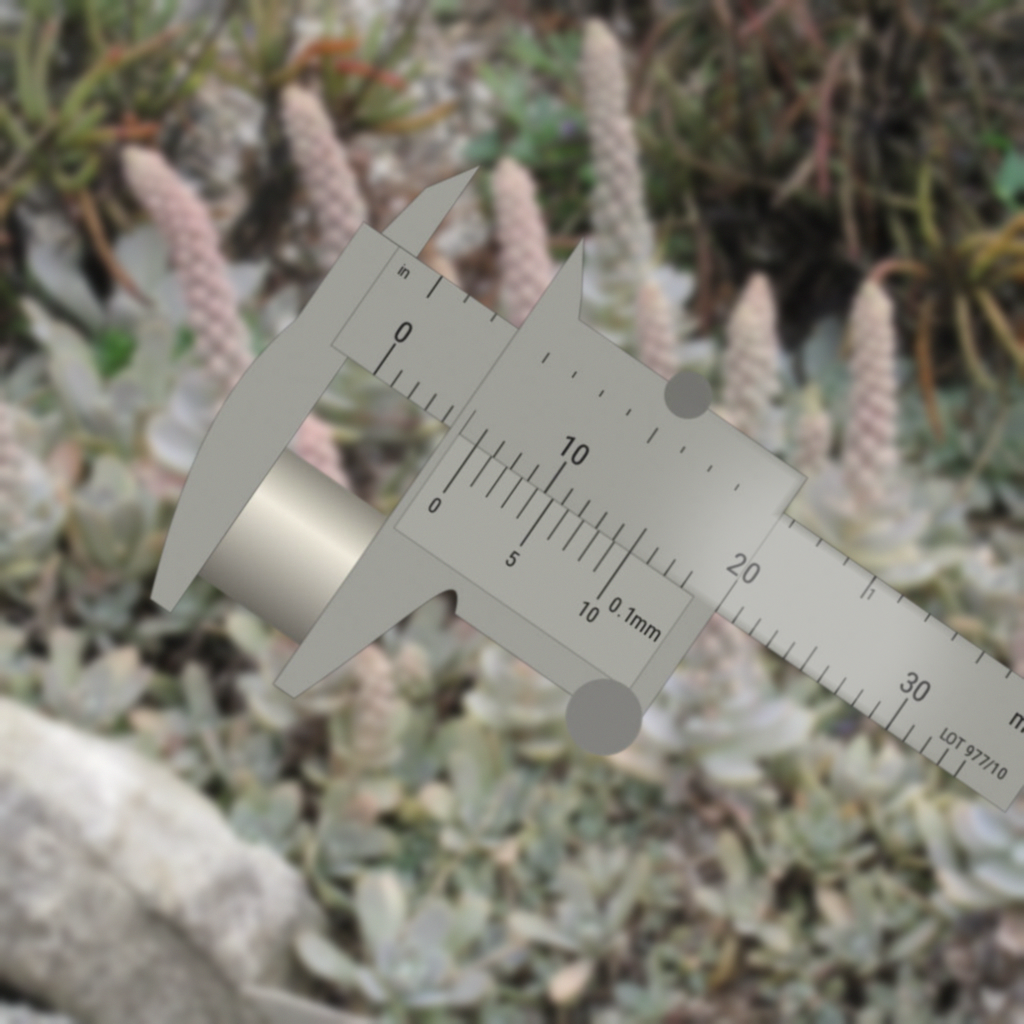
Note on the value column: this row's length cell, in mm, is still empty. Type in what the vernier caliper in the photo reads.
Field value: 6.0 mm
